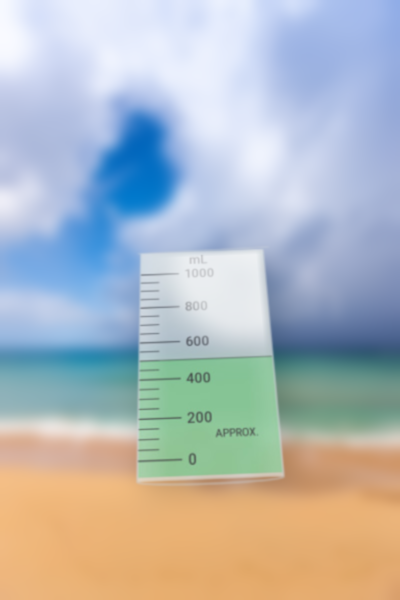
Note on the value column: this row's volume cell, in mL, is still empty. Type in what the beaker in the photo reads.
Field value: 500 mL
